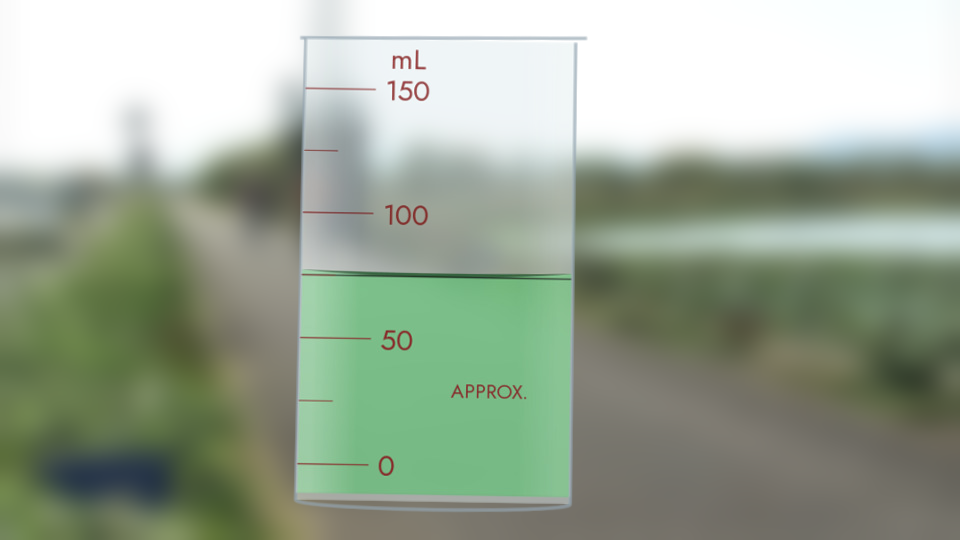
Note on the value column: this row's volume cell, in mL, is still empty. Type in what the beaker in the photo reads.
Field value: 75 mL
